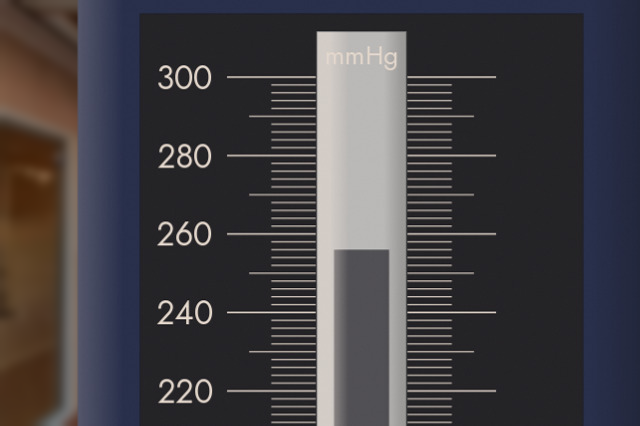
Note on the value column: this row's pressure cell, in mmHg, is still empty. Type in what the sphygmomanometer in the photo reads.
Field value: 256 mmHg
